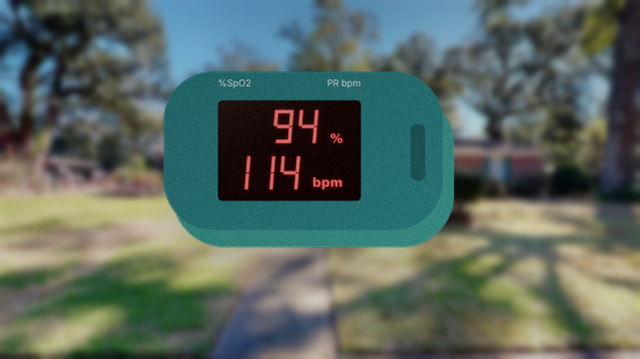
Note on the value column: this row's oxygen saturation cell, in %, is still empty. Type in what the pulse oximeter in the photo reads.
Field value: 94 %
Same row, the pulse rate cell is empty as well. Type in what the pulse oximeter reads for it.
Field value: 114 bpm
